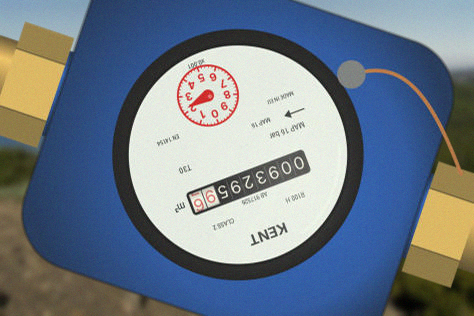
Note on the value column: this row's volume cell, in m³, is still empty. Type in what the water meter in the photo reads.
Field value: 93295.962 m³
